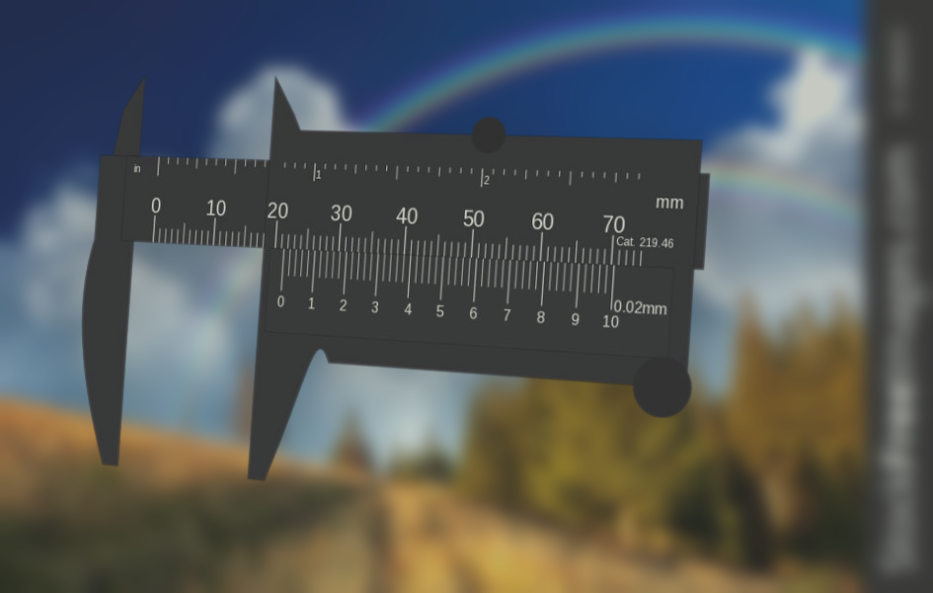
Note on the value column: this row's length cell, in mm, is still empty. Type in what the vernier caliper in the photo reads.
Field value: 21.4 mm
